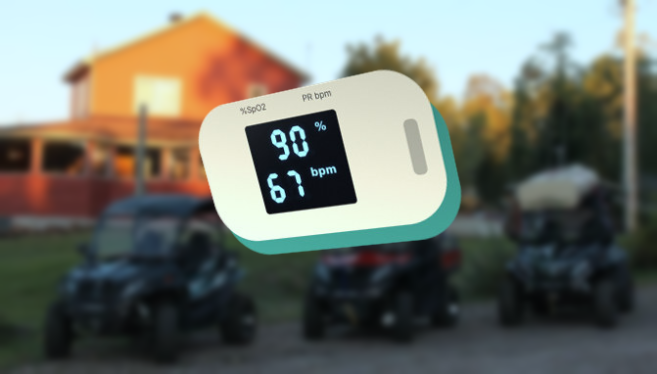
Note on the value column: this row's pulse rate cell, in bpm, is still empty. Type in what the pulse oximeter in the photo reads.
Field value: 67 bpm
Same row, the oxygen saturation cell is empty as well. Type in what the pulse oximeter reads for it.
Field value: 90 %
